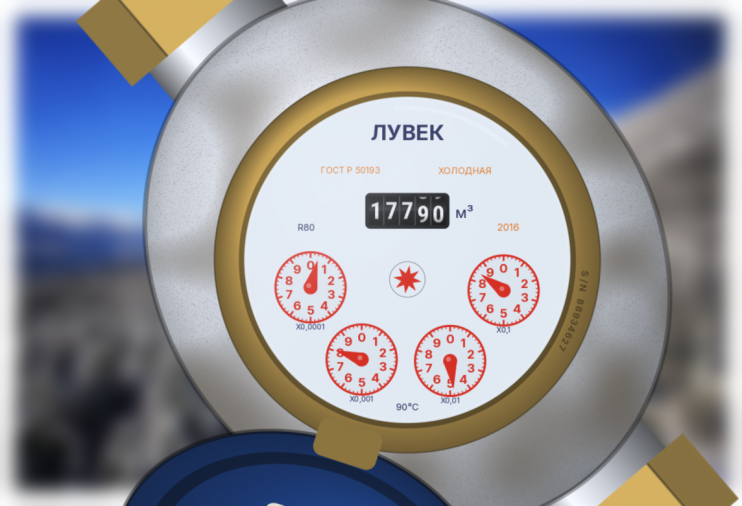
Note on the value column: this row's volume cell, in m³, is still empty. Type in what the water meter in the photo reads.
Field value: 17789.8480 m³
